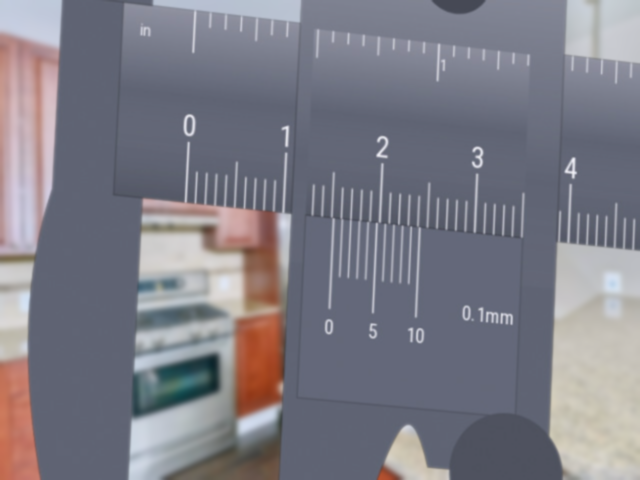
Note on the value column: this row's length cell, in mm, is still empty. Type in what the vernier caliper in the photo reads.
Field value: 15.2 mm
